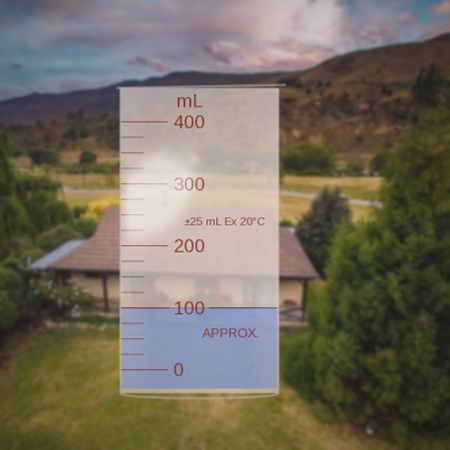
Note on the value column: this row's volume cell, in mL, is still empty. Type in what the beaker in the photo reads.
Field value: 100 mL
